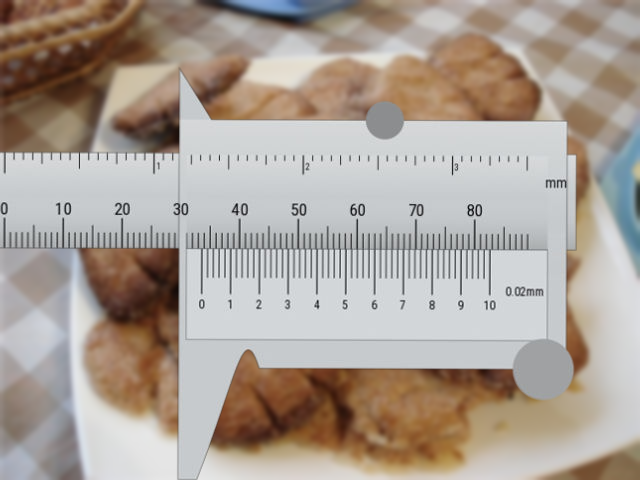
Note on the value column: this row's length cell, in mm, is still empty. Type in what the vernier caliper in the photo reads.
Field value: 33.6 mm
